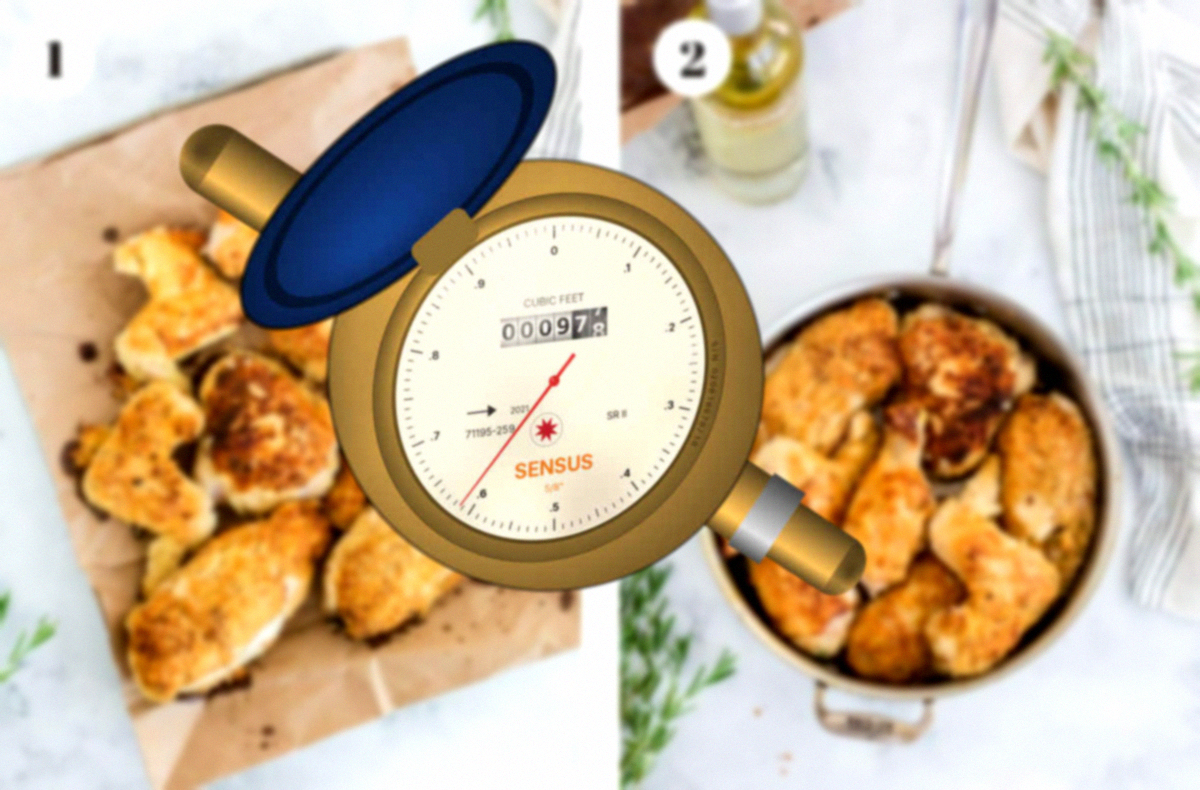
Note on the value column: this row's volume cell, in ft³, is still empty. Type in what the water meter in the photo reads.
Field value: 977.61 ft³
